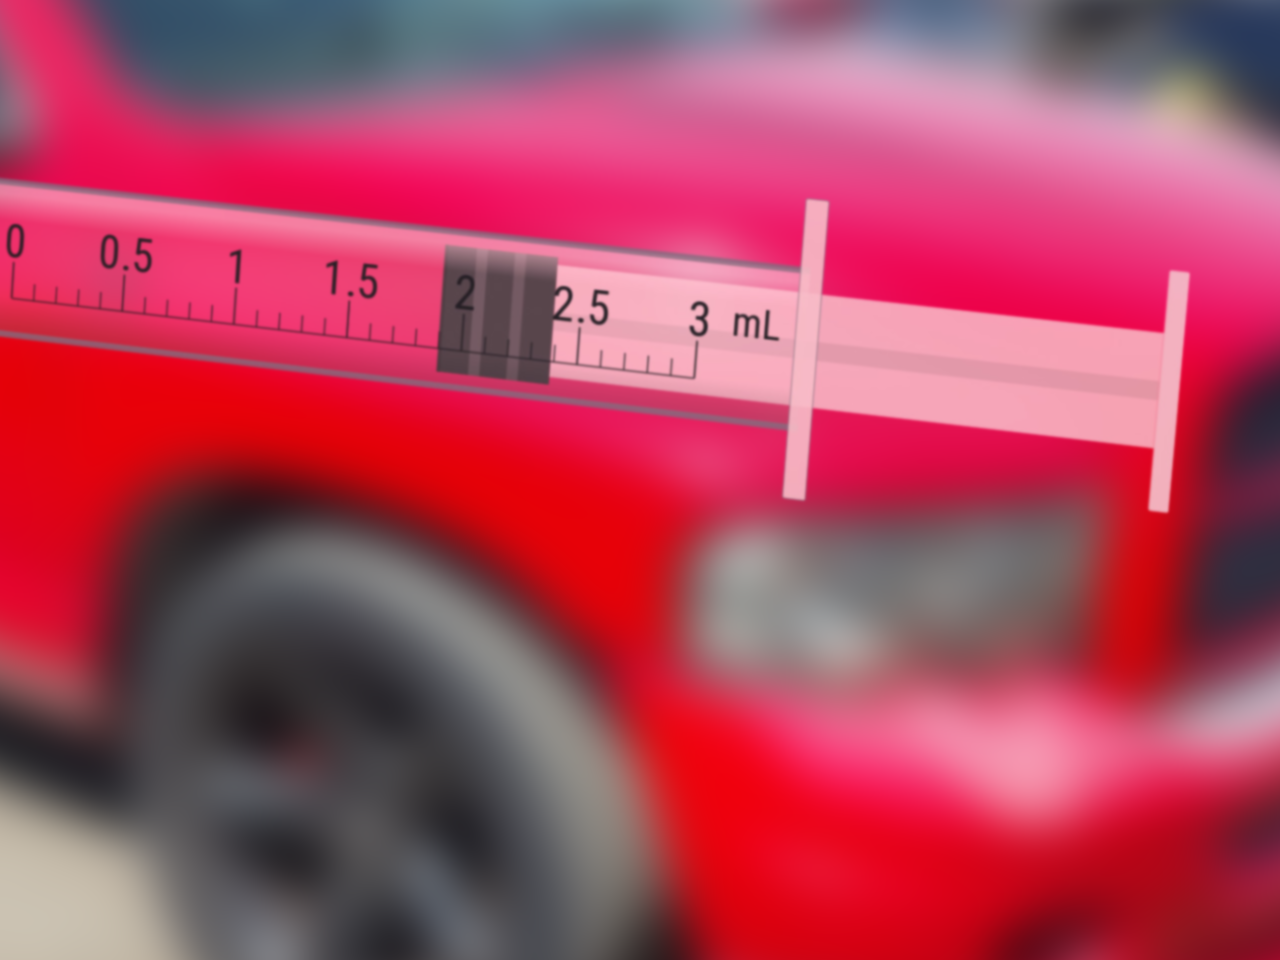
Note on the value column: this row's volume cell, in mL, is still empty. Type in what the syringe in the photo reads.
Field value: 1.9 mL
